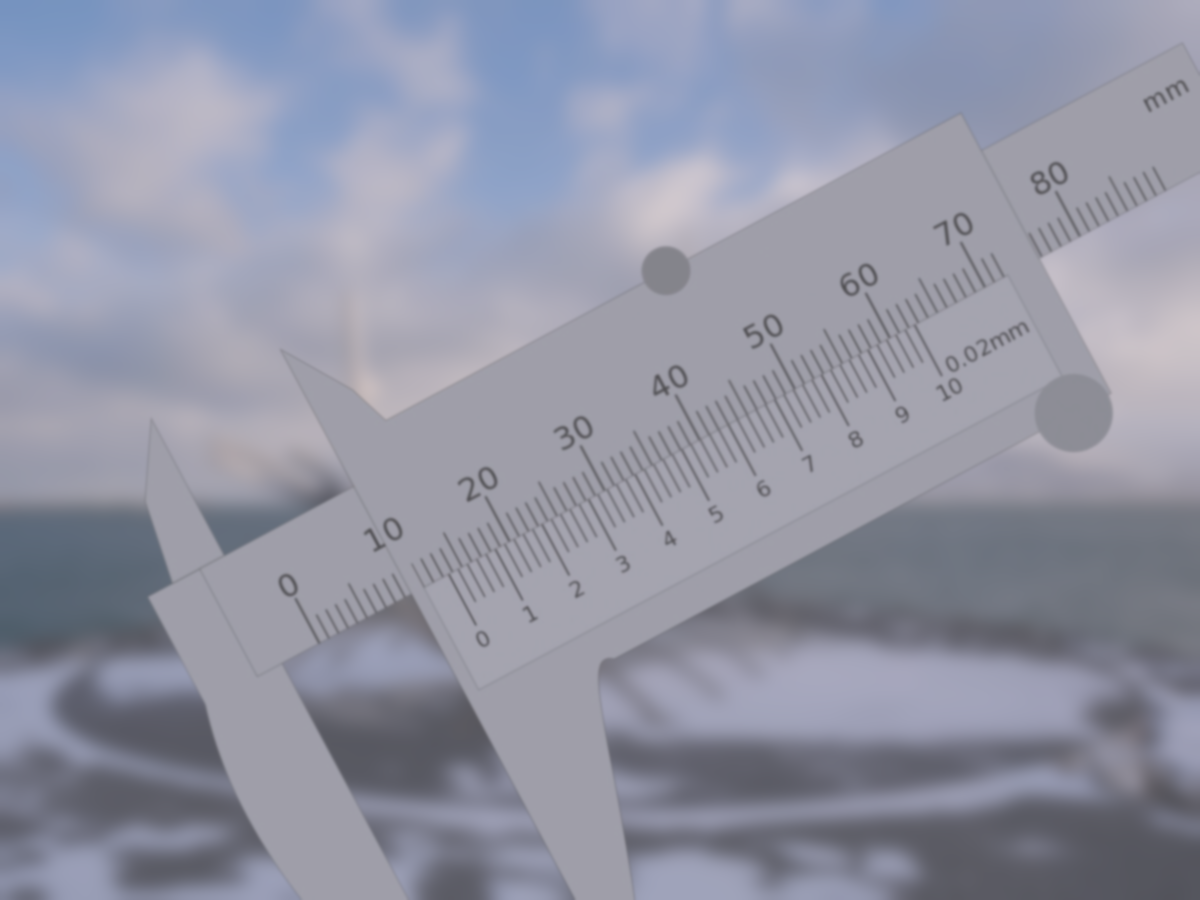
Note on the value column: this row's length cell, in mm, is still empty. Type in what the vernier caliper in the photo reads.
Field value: 13.6 mm
